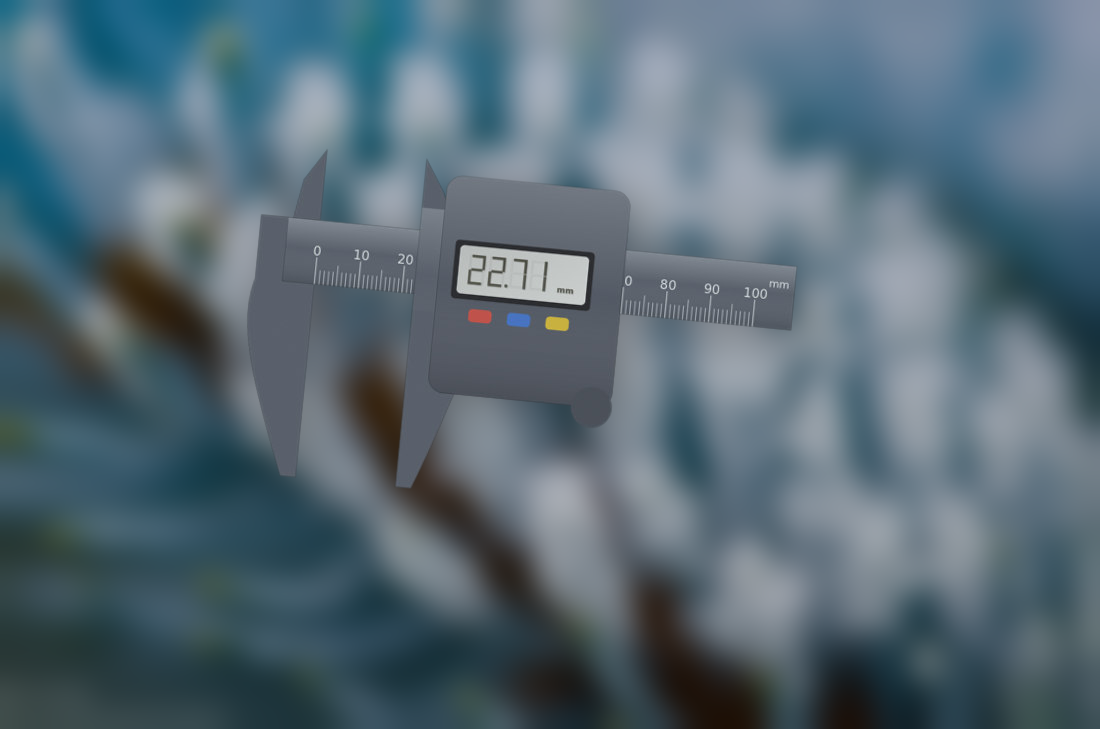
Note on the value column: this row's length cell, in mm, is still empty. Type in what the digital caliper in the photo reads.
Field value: 22.71 mm
